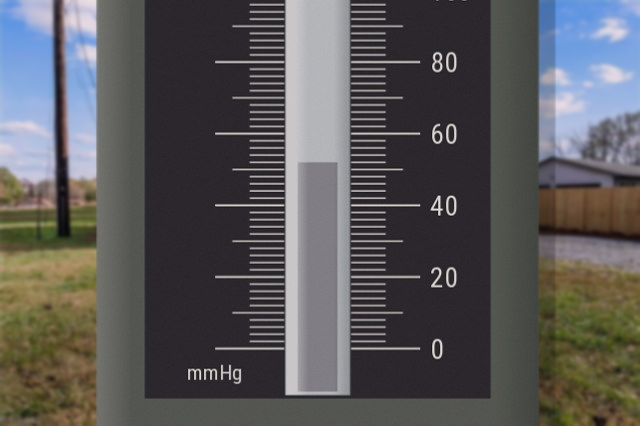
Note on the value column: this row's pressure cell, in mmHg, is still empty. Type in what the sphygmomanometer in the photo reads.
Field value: 52 mmHg
